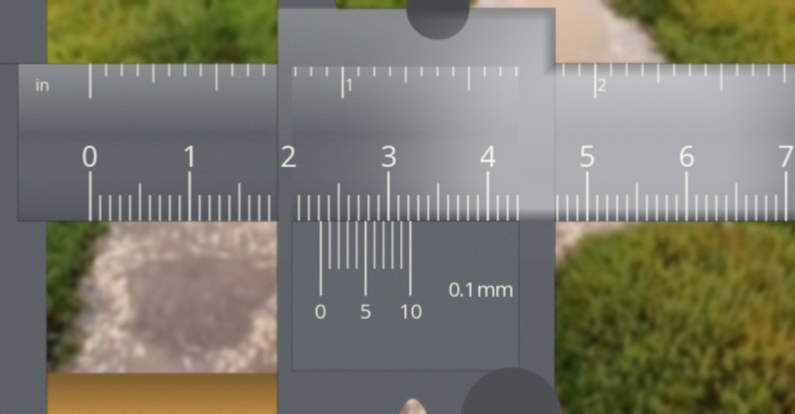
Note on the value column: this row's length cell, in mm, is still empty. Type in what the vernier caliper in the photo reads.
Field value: 23.2 mm
